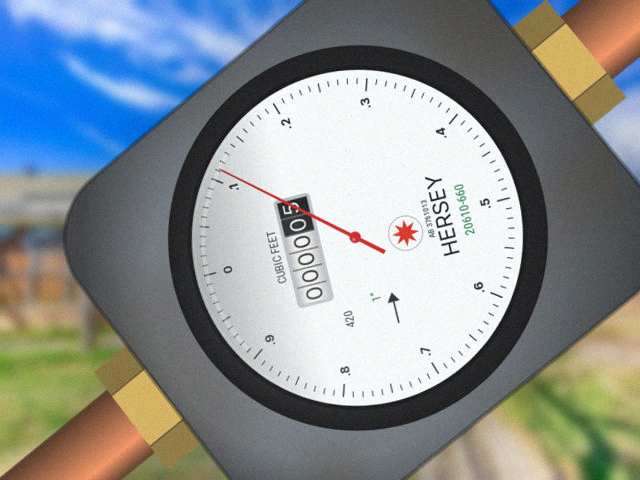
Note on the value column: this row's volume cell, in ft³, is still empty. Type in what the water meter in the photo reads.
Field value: 5.11 ft³
